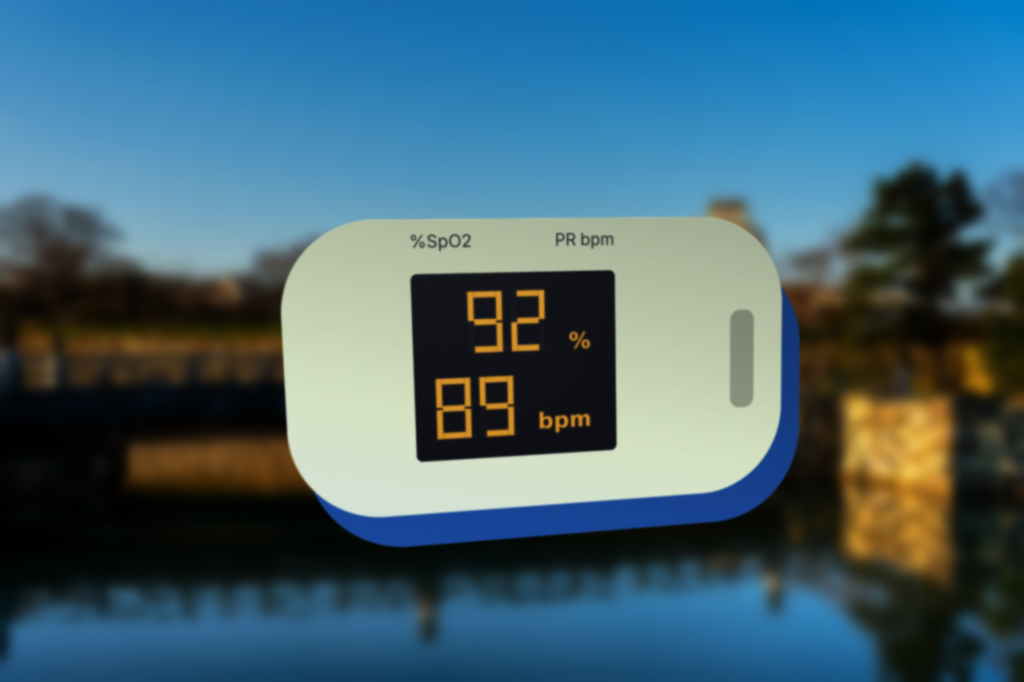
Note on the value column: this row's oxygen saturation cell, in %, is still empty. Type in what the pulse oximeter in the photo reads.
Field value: 92 %
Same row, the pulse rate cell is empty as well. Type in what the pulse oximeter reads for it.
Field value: 89 bpm
